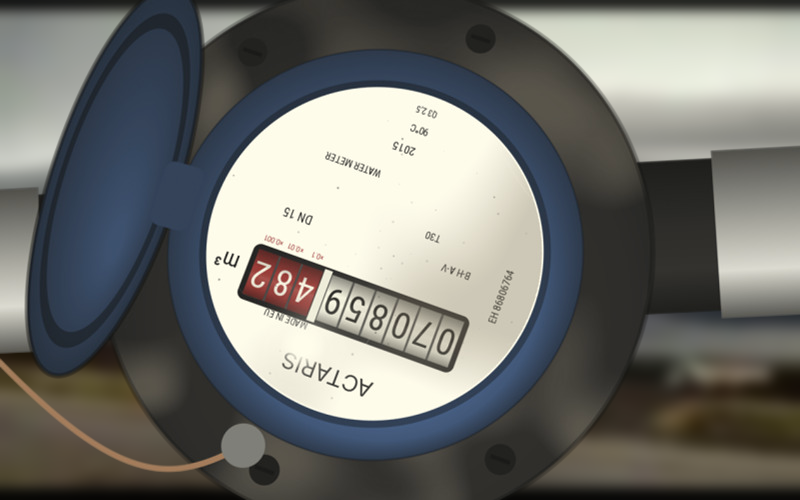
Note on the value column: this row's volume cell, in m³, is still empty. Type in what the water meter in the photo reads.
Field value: 70859.482 m³
